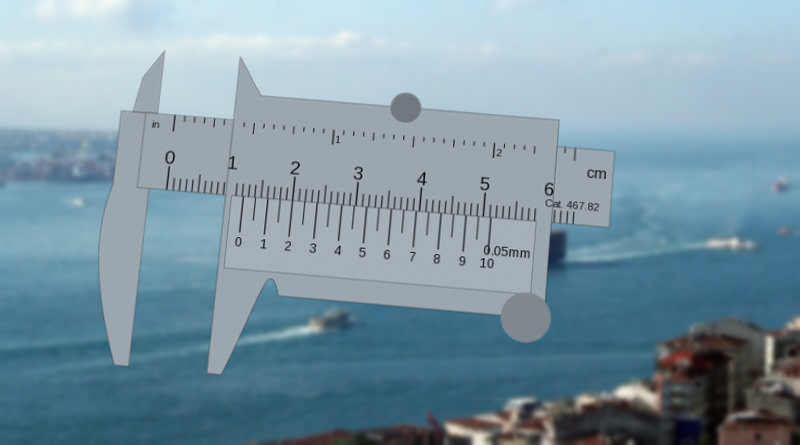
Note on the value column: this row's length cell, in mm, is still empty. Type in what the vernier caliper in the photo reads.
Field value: 12.2 mm
